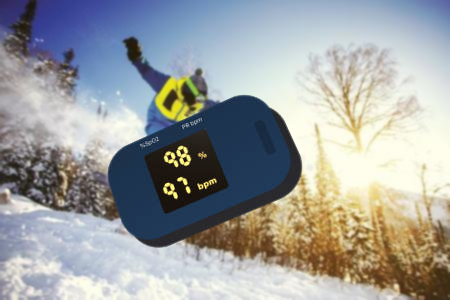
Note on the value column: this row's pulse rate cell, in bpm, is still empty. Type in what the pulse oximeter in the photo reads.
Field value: 97 bpm
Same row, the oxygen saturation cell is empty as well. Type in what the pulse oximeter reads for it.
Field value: 98 %
